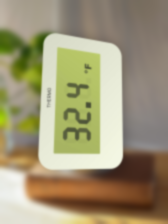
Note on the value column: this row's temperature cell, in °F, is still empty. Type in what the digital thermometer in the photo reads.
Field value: 32.4 °F
